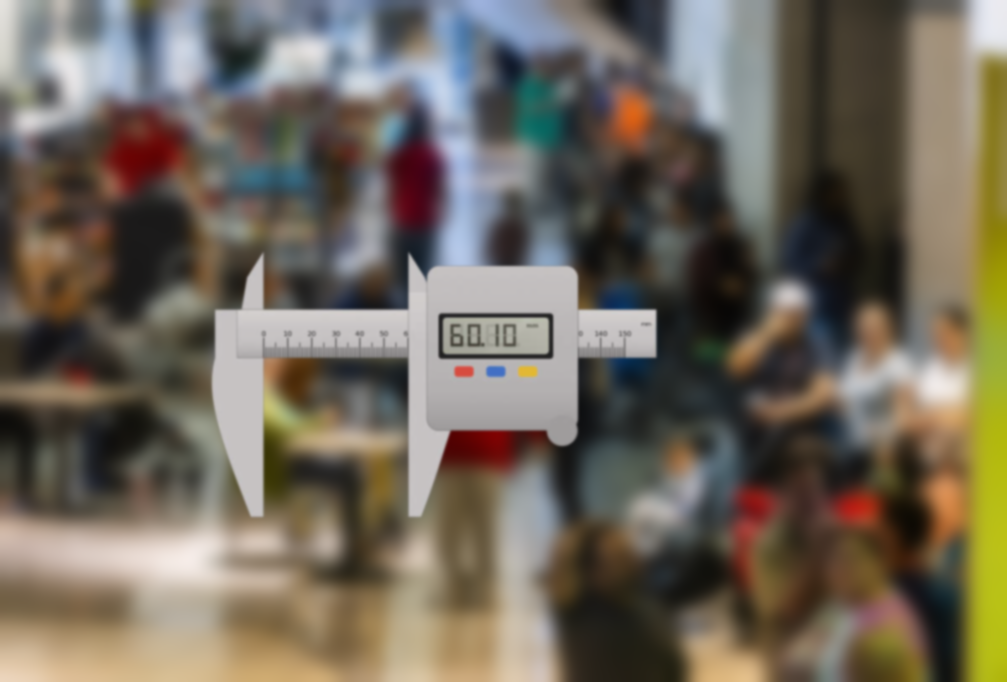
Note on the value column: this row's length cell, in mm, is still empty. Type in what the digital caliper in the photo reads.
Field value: 60.10 mm
